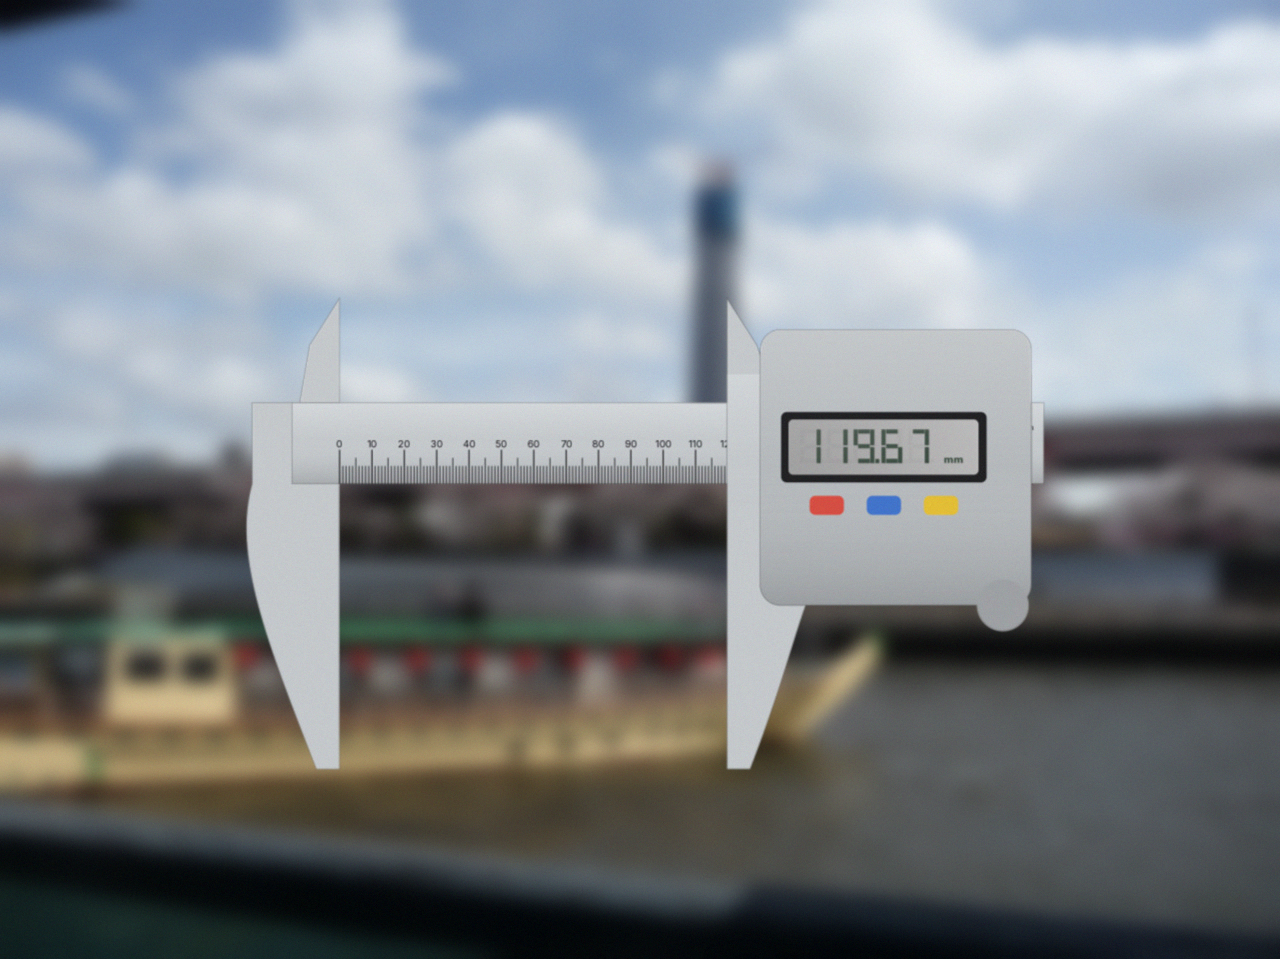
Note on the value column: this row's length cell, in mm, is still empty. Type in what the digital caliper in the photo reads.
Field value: 119.67 mm
